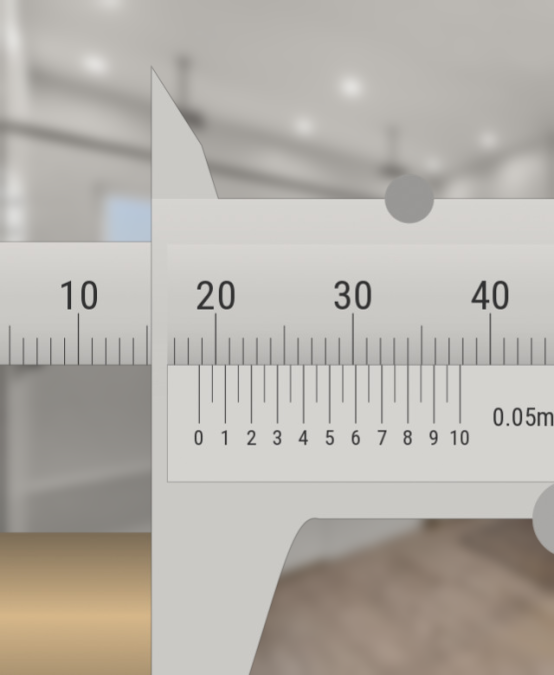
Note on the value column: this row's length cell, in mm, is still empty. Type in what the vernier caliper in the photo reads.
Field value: 18.8 mm
